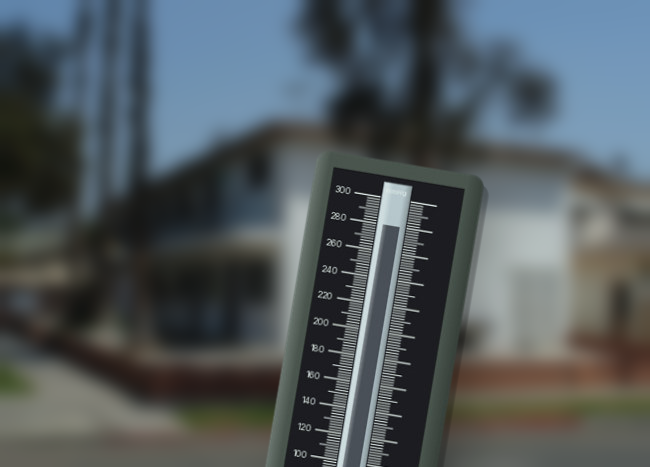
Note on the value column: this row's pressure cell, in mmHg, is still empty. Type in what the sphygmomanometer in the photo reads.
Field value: 280 mmHg
